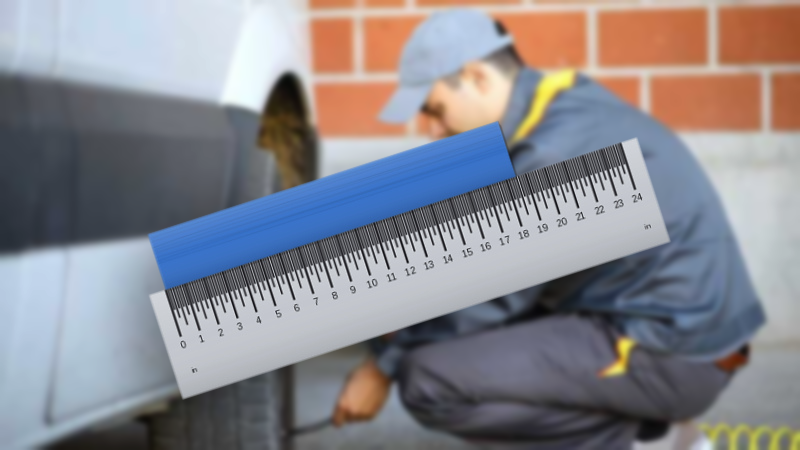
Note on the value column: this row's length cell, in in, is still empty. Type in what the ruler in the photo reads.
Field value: 18.5 in
